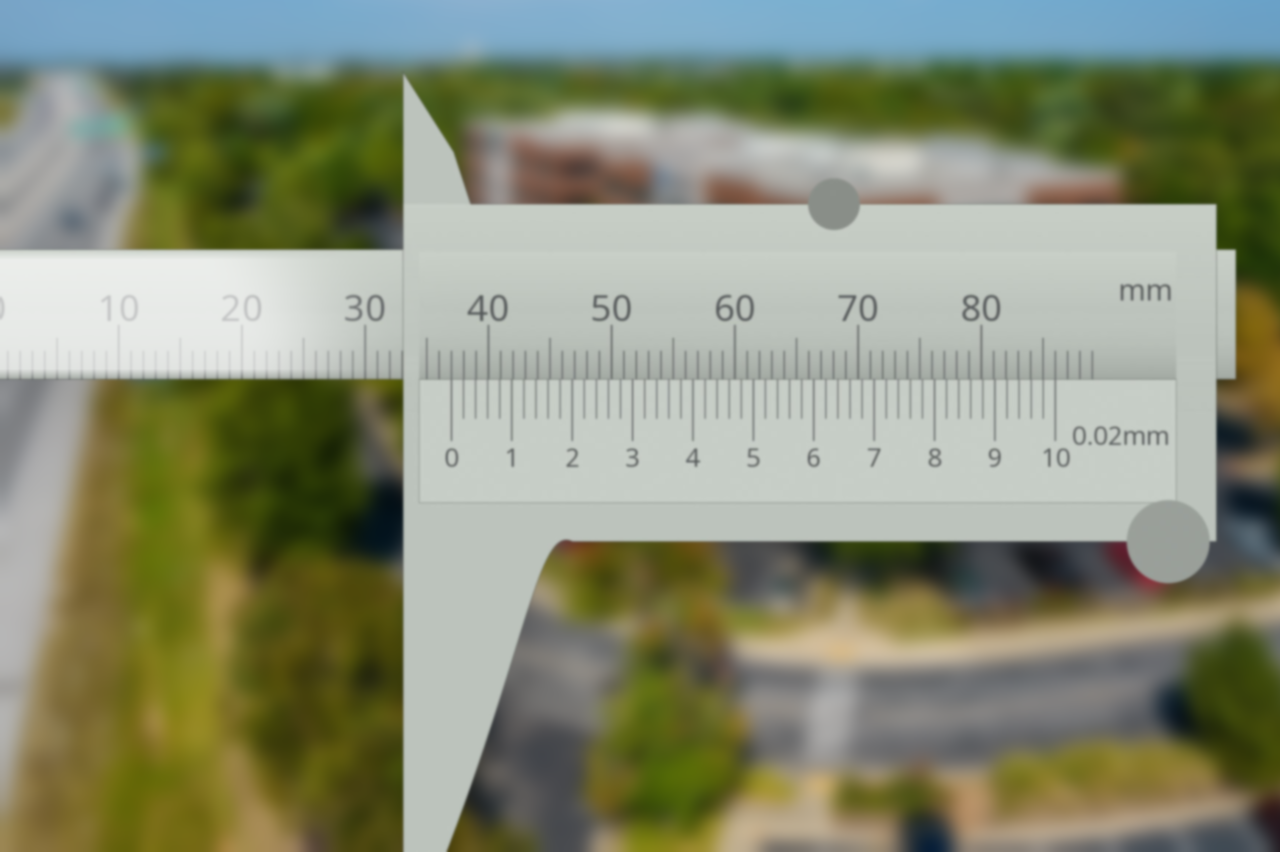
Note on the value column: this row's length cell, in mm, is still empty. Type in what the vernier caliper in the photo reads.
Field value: 37.0 mm
